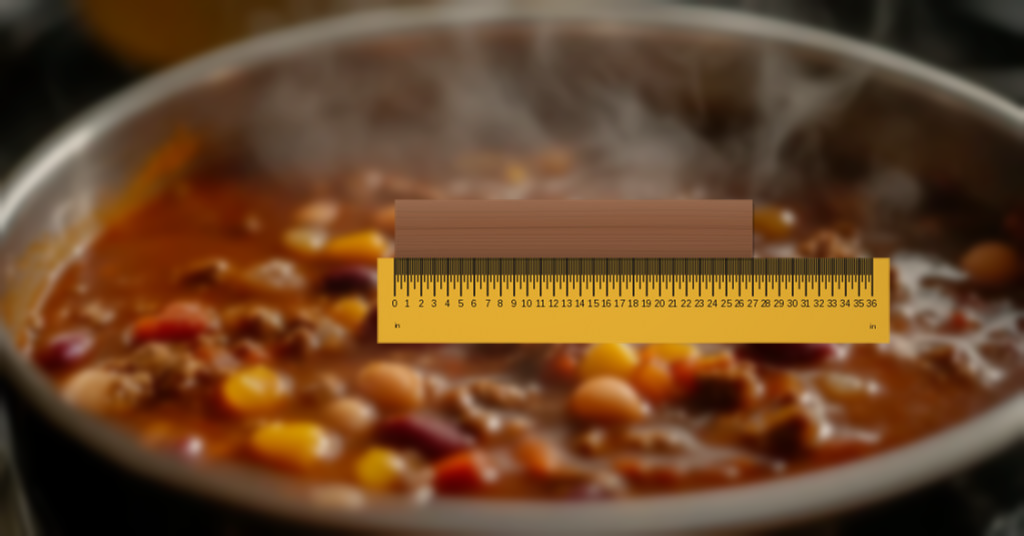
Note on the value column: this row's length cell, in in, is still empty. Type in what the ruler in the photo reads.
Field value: 27 in
